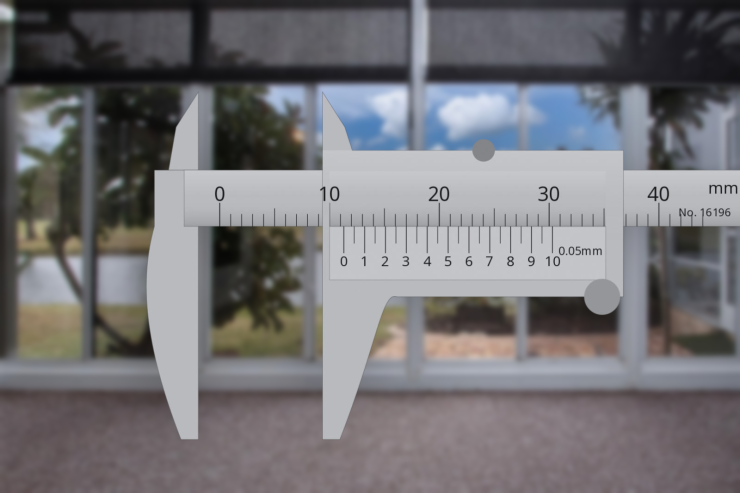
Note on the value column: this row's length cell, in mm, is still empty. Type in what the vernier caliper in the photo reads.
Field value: 11.3 mm
